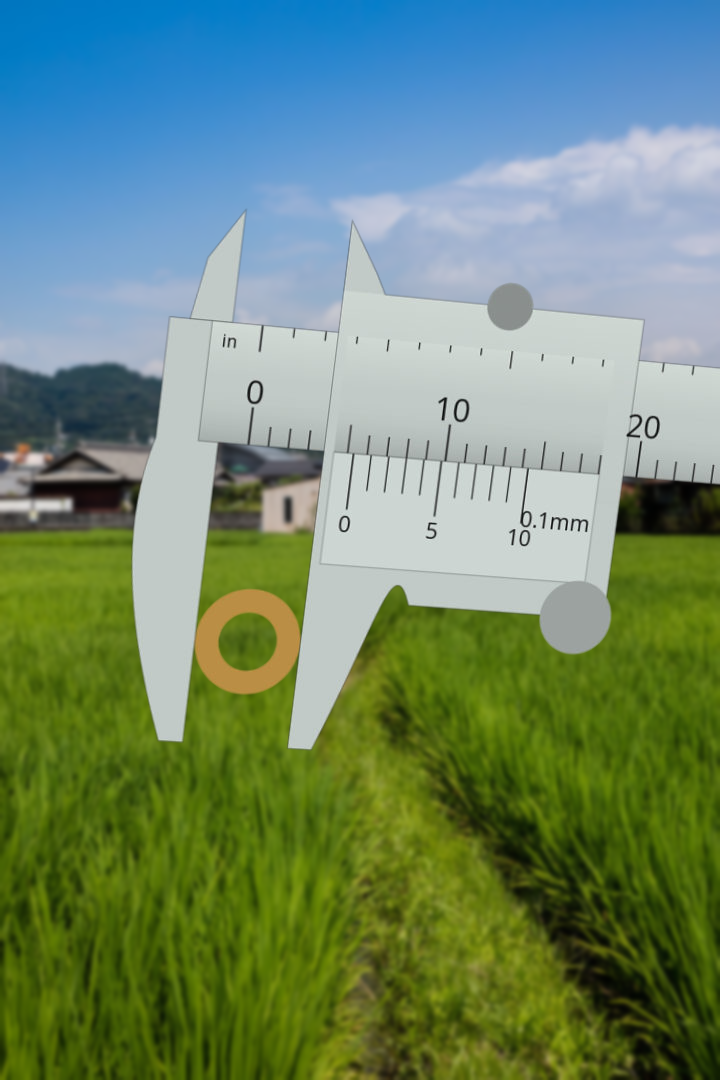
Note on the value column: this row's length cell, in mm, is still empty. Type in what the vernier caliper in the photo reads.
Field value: 5.3 mm
